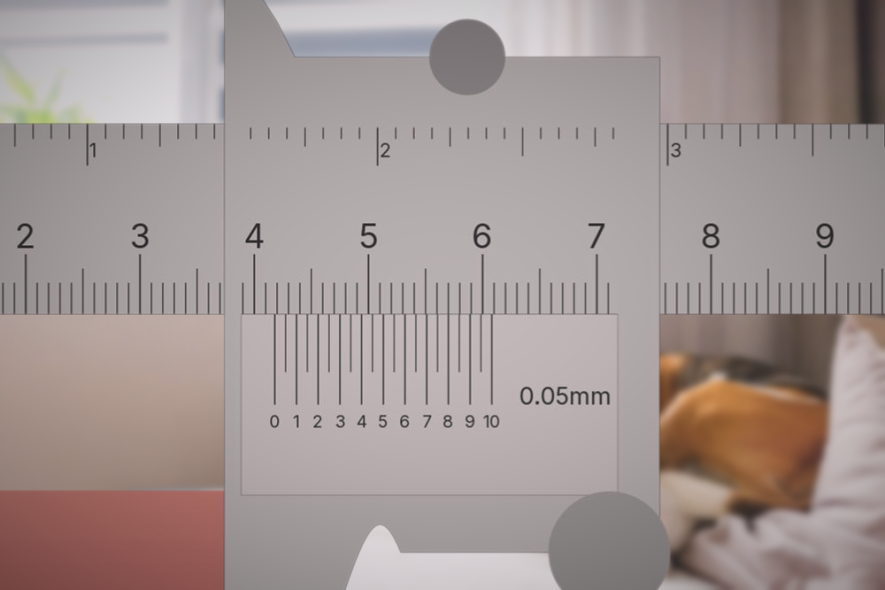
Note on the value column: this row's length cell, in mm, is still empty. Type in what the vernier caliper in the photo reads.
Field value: 41.8 mm
